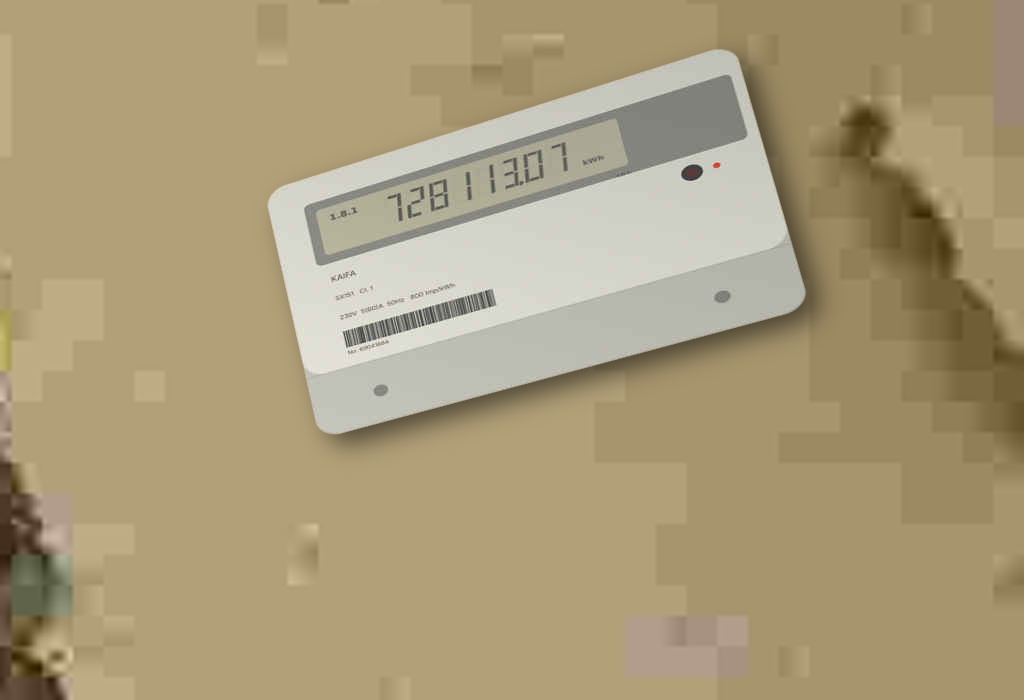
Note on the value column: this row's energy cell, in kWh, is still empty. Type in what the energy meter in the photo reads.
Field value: 728113.07 kWh
